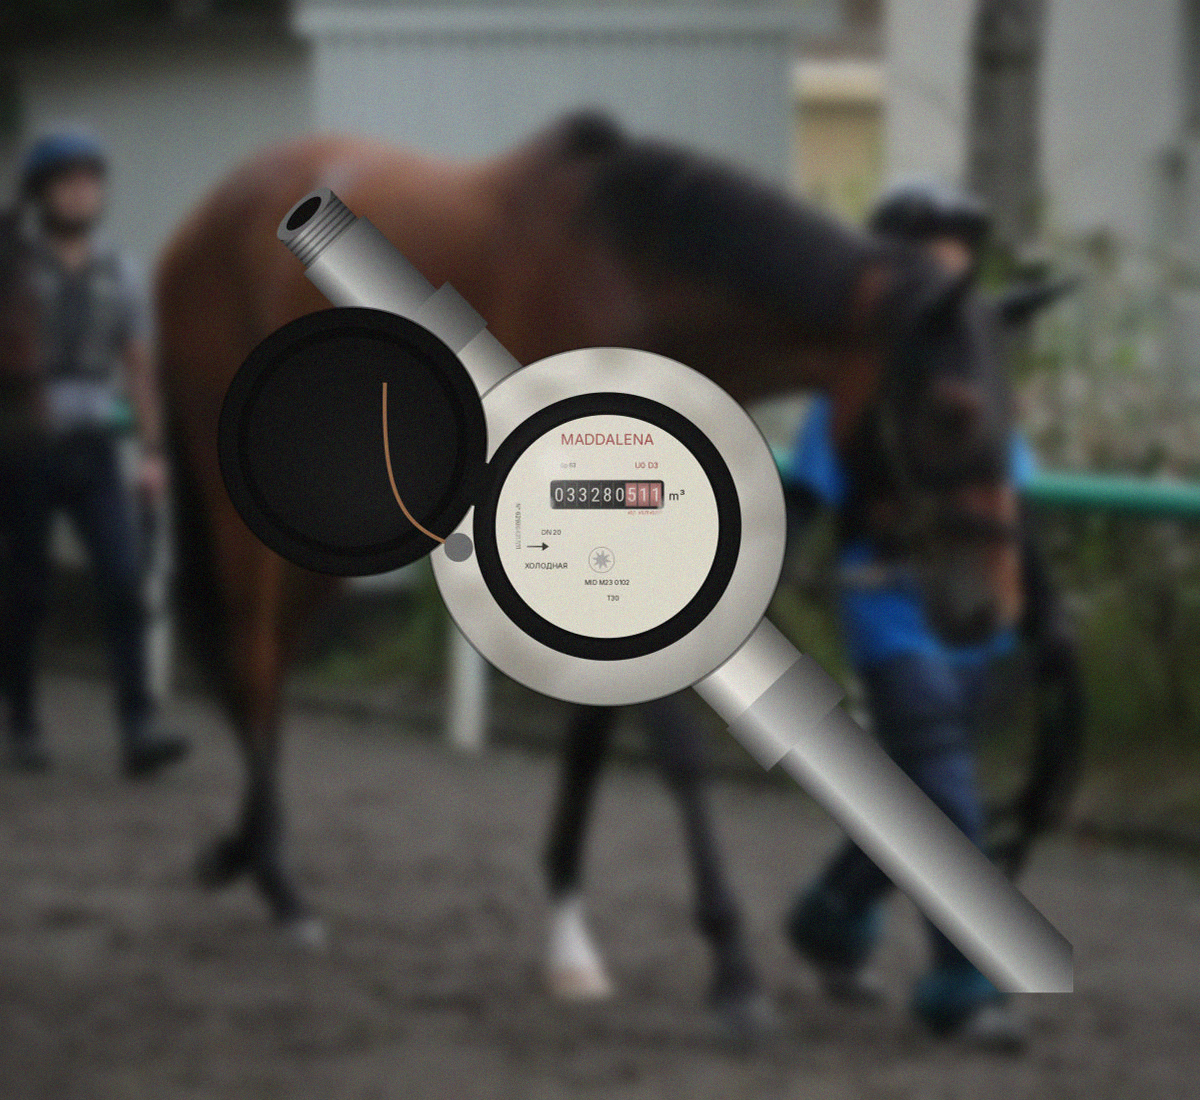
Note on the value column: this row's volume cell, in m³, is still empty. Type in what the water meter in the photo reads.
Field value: 33280.511 m³
